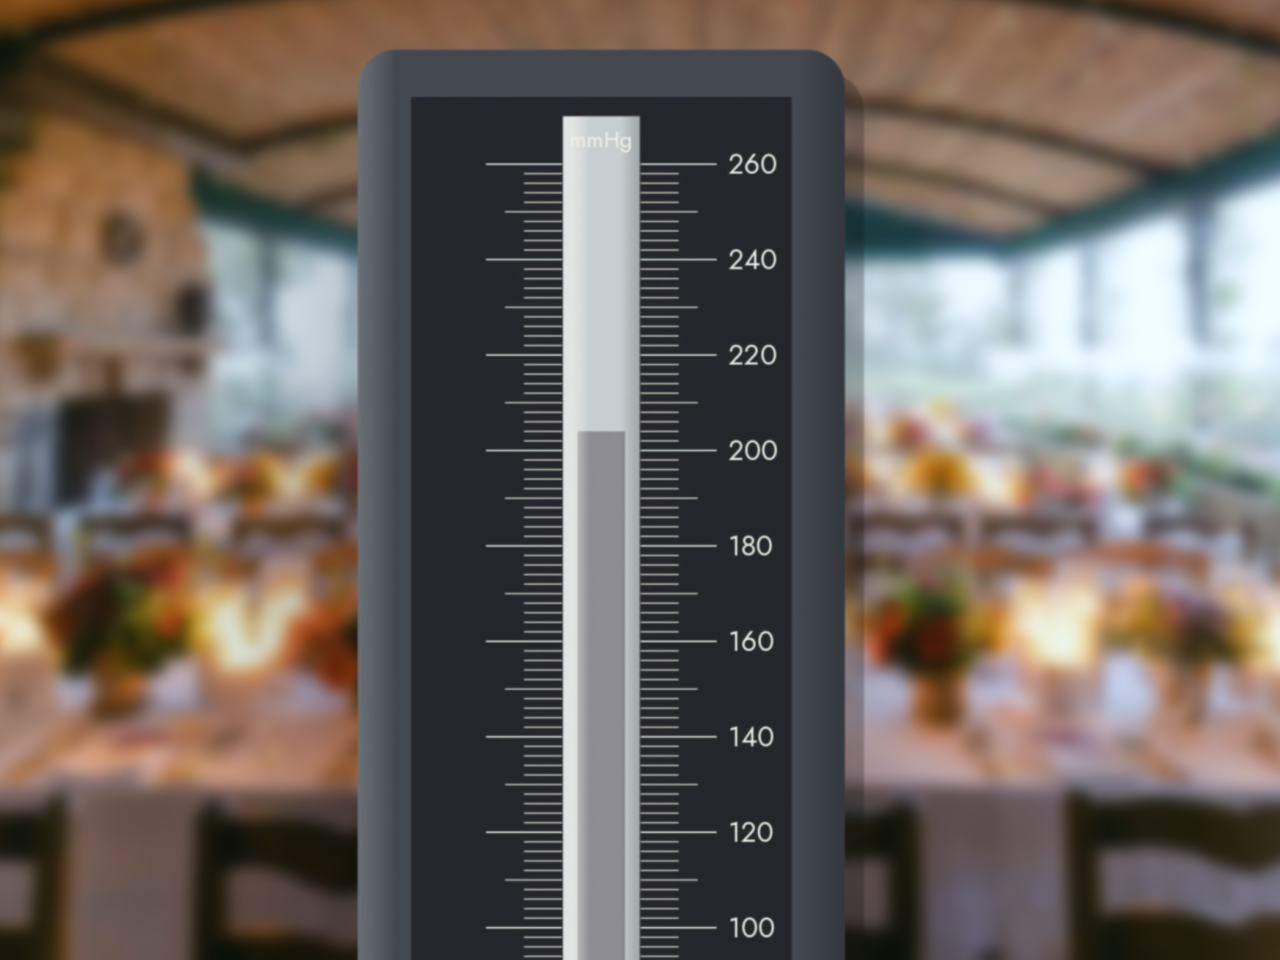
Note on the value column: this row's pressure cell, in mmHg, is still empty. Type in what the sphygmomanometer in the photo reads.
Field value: 204 mmHg
